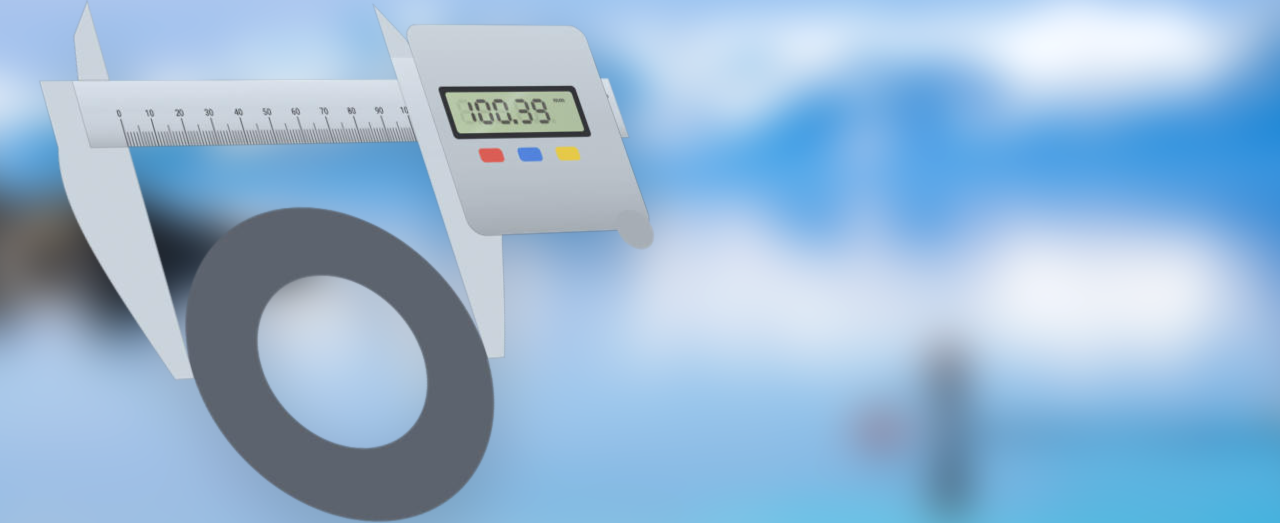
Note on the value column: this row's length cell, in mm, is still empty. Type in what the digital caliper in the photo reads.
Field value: 100.39 mm
